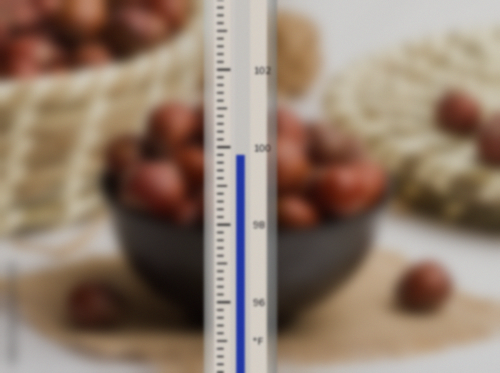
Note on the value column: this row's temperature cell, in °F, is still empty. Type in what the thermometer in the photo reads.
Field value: 99.8 °F
